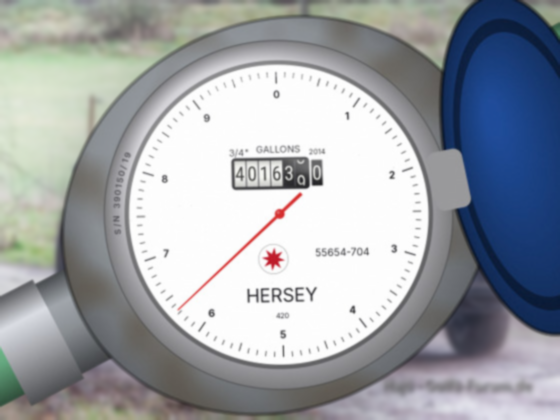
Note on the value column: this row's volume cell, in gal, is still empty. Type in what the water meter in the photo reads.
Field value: 4016386.3 gal
